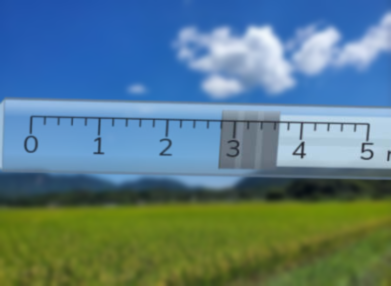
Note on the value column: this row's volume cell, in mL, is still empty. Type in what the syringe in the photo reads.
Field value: 2.8 mL
